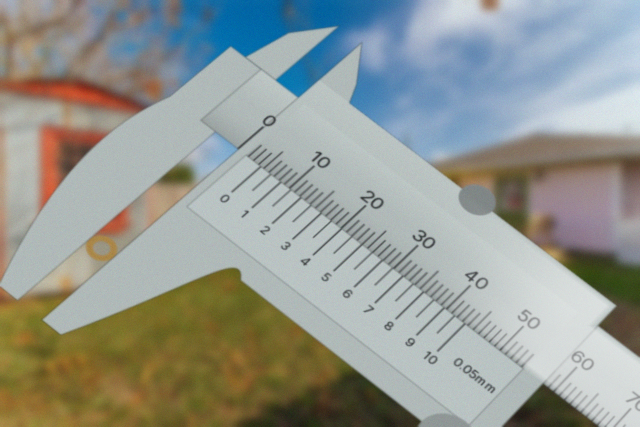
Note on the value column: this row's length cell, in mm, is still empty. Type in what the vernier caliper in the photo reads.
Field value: 4.5 mm
